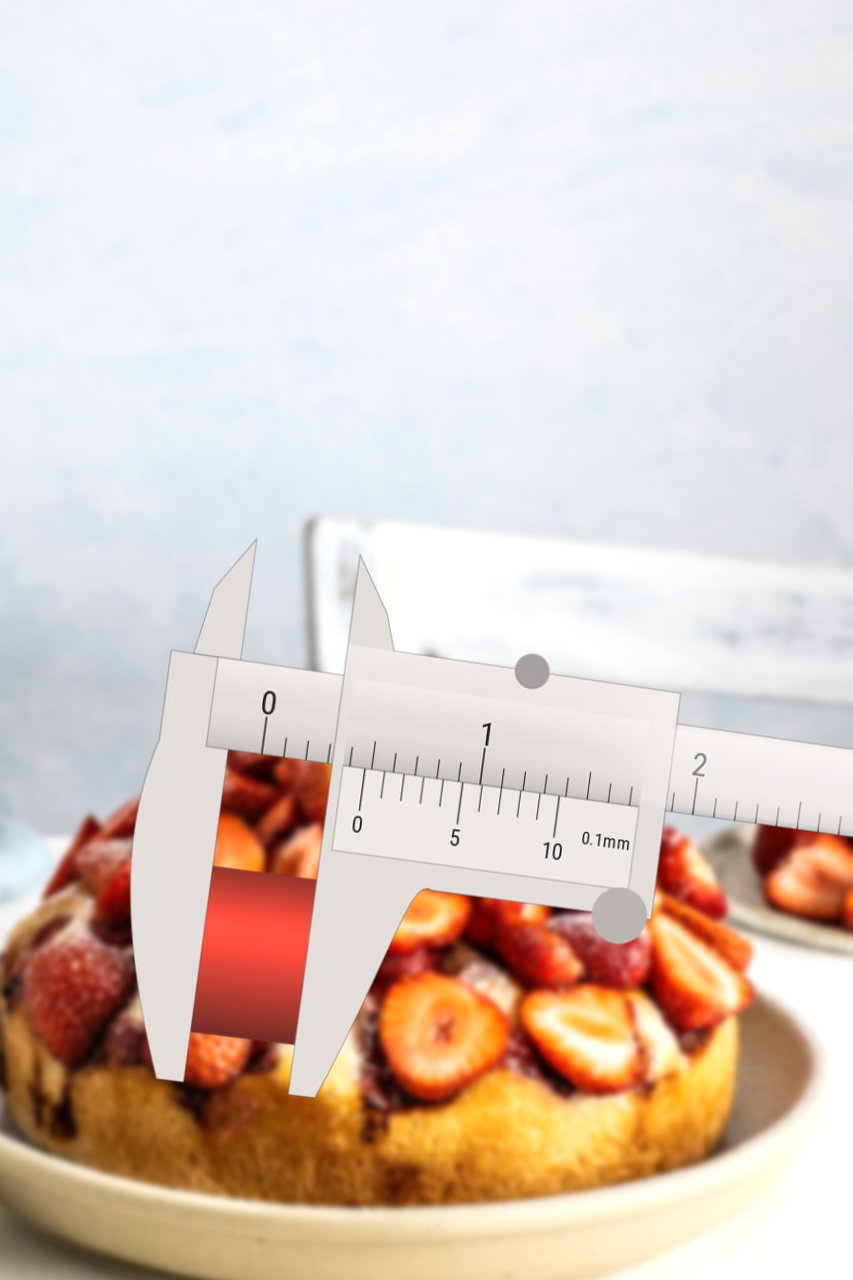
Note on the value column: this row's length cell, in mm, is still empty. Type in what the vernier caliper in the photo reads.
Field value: 4.7 mm
